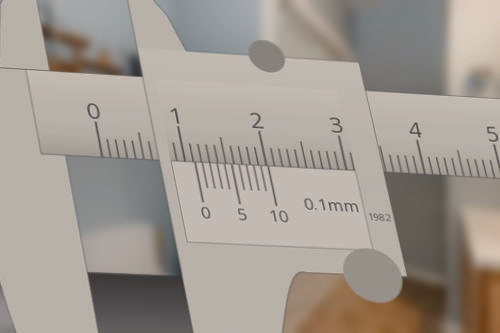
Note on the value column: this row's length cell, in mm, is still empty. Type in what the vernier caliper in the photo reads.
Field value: 11.2 mm
